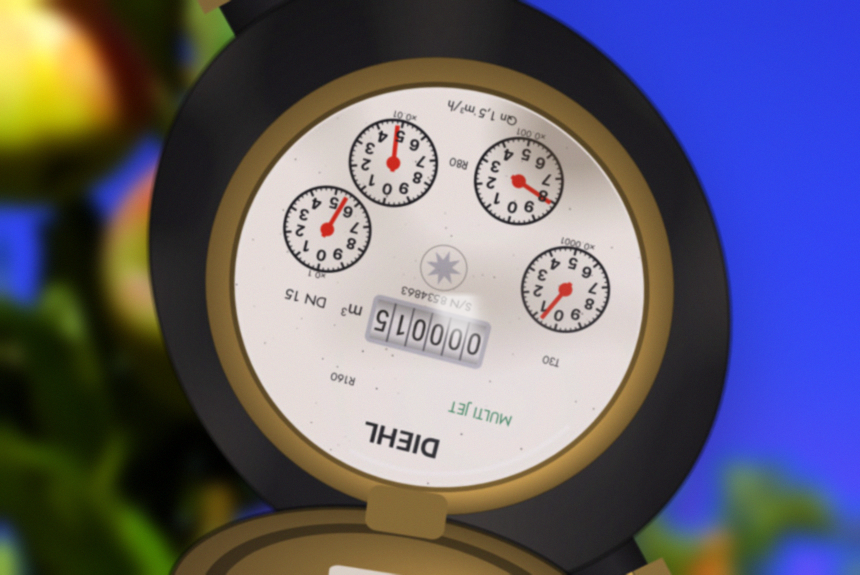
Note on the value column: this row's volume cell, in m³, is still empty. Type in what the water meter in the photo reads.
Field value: 15.5480 m³
